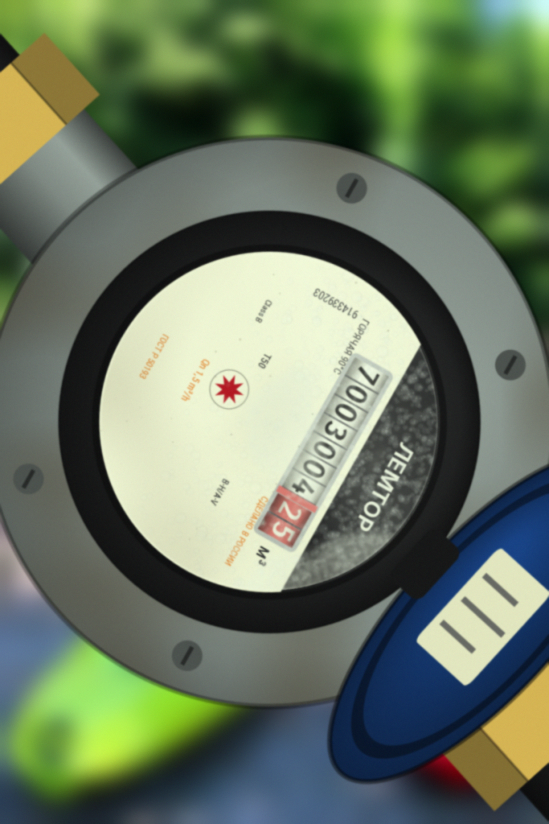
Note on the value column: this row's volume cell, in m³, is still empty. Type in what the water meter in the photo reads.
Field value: 7003004.25 m³
